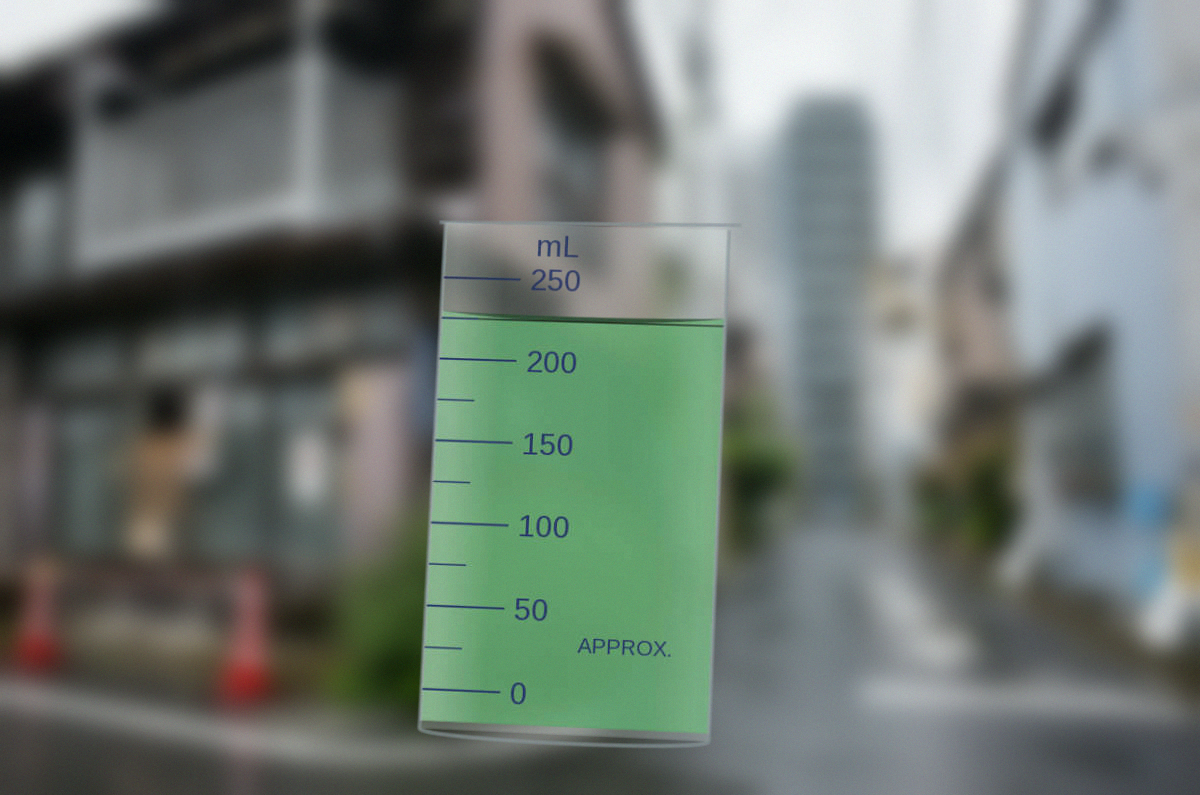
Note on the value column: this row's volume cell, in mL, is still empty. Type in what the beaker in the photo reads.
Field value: 225 mL
